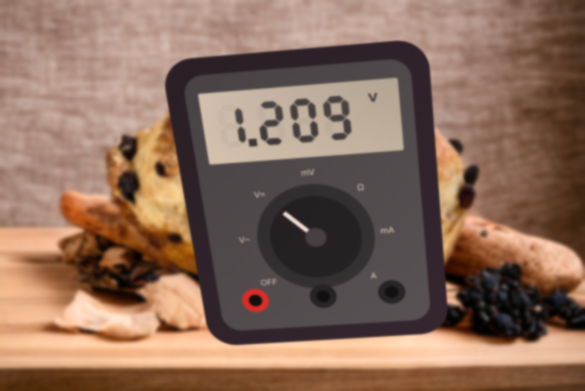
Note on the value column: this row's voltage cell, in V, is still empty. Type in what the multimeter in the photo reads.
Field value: 1.209 V
